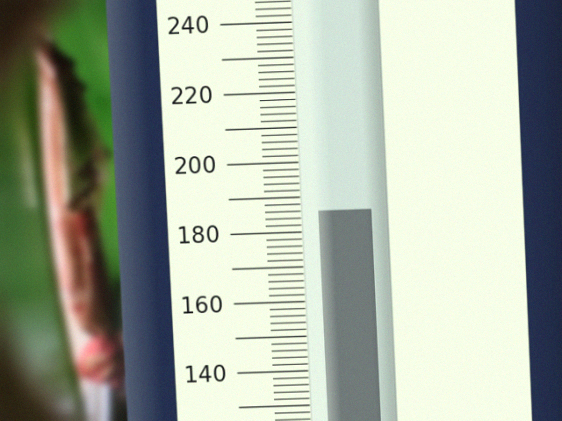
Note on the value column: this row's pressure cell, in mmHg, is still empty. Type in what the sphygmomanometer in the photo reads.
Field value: 186 mmHg
